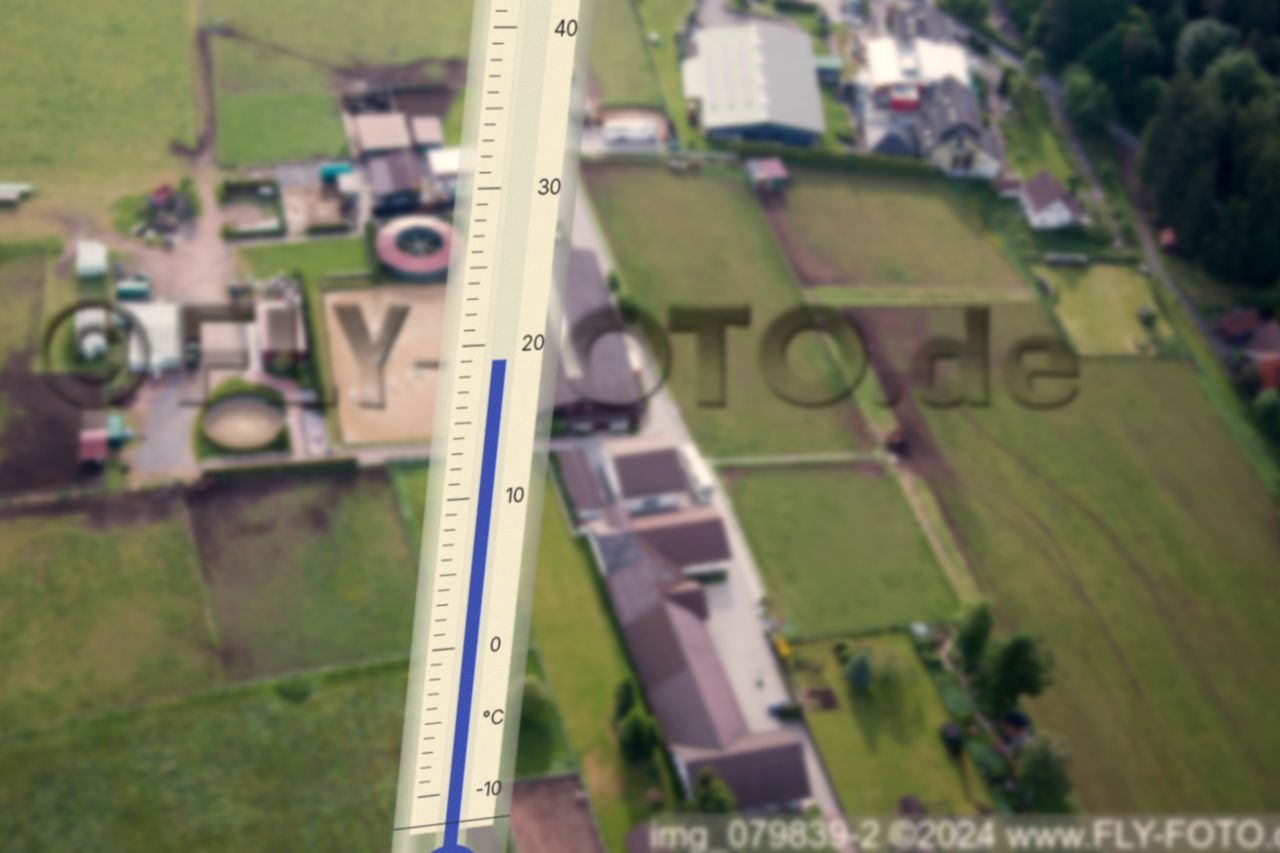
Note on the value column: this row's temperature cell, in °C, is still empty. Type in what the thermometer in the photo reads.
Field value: 19 °C
